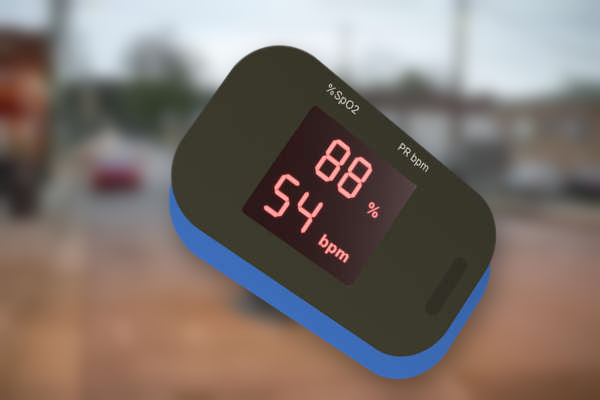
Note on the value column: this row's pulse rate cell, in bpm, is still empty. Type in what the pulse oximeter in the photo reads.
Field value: 54 bpm
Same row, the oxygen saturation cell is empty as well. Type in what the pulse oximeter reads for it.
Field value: 88 %
